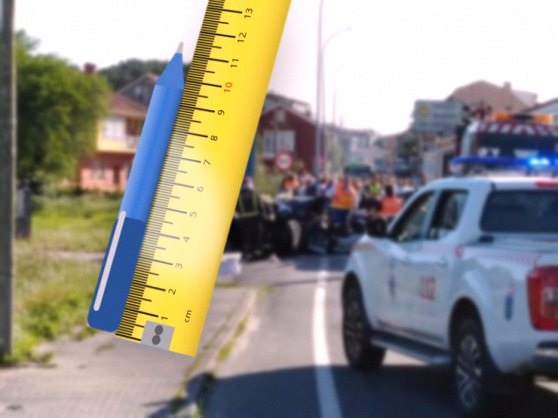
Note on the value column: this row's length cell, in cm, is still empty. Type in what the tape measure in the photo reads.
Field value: 11.5 cm
